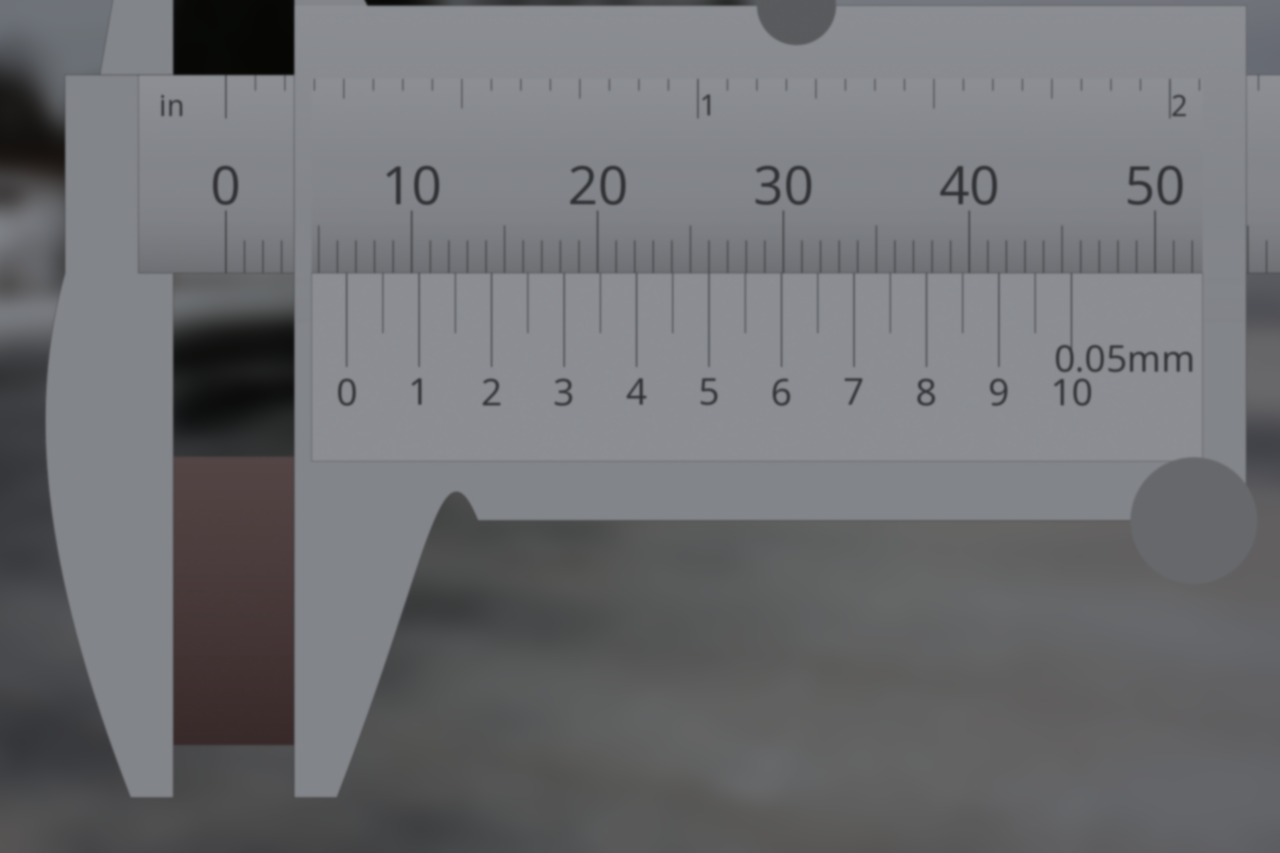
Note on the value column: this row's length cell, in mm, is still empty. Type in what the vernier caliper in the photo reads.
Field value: 6.5 mm
